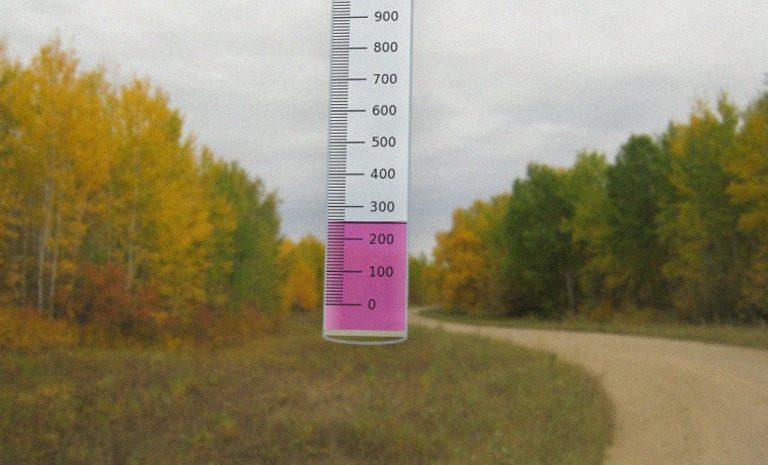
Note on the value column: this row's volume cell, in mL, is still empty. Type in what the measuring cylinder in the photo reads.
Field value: 250 mL
